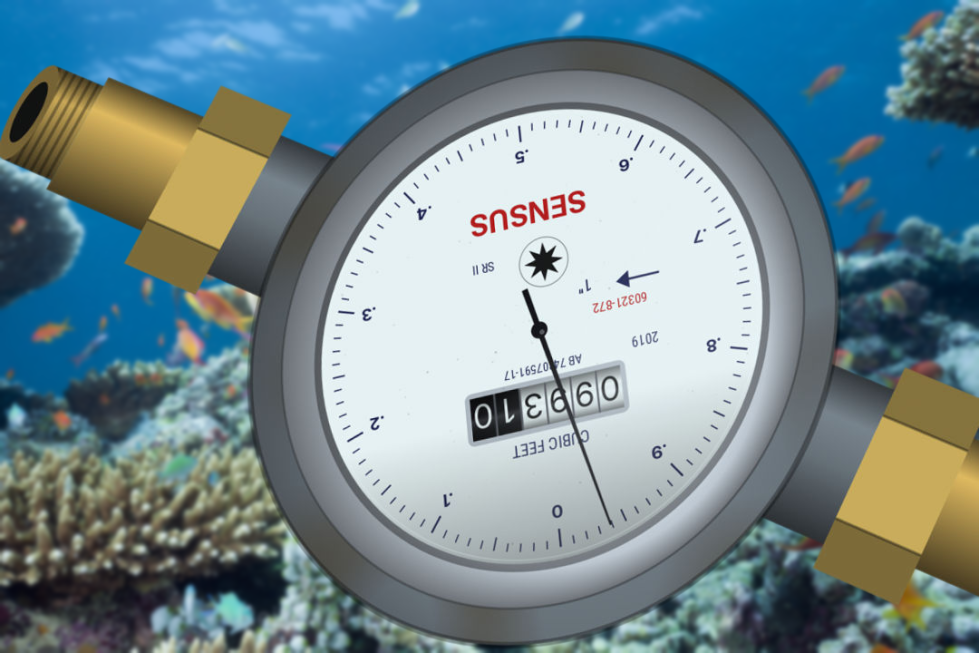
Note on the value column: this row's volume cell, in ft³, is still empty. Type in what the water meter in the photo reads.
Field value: 99309.96 ft³
